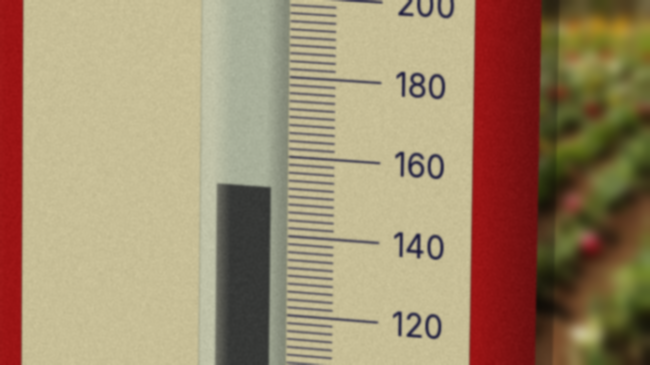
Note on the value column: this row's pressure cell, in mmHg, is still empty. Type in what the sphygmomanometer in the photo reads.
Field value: 152 mmHg
